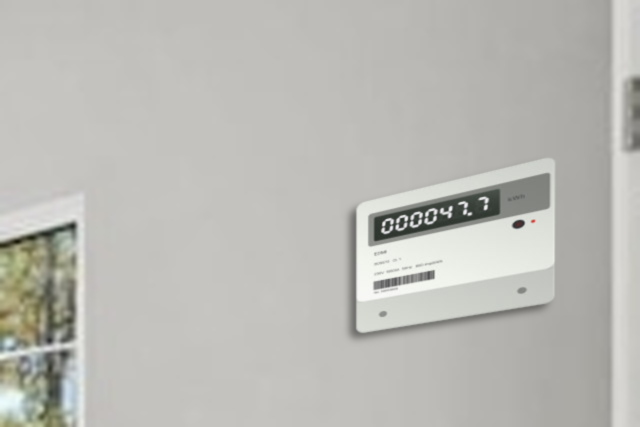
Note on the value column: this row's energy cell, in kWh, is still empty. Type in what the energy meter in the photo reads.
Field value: 47.7 kWh
